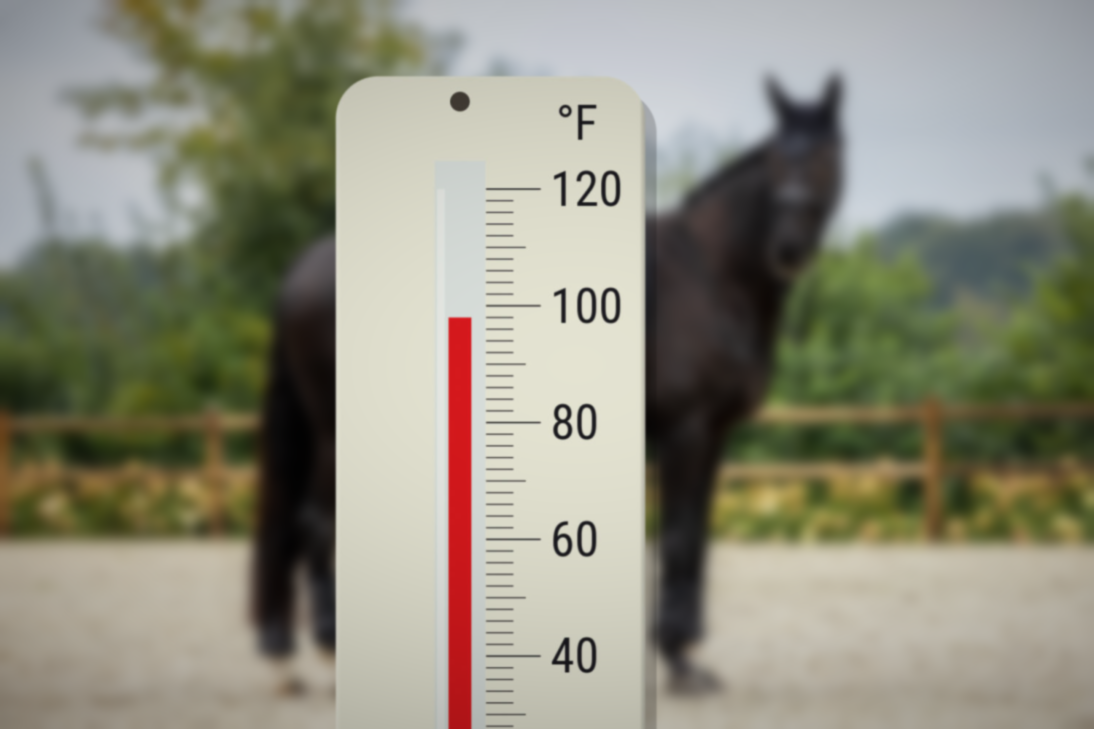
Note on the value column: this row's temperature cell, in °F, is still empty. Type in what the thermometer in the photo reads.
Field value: 98 °F
